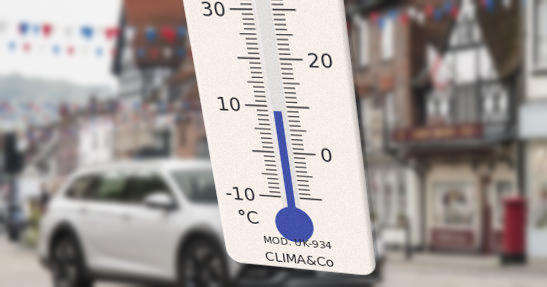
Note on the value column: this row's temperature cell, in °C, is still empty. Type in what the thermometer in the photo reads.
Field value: 9 °C
